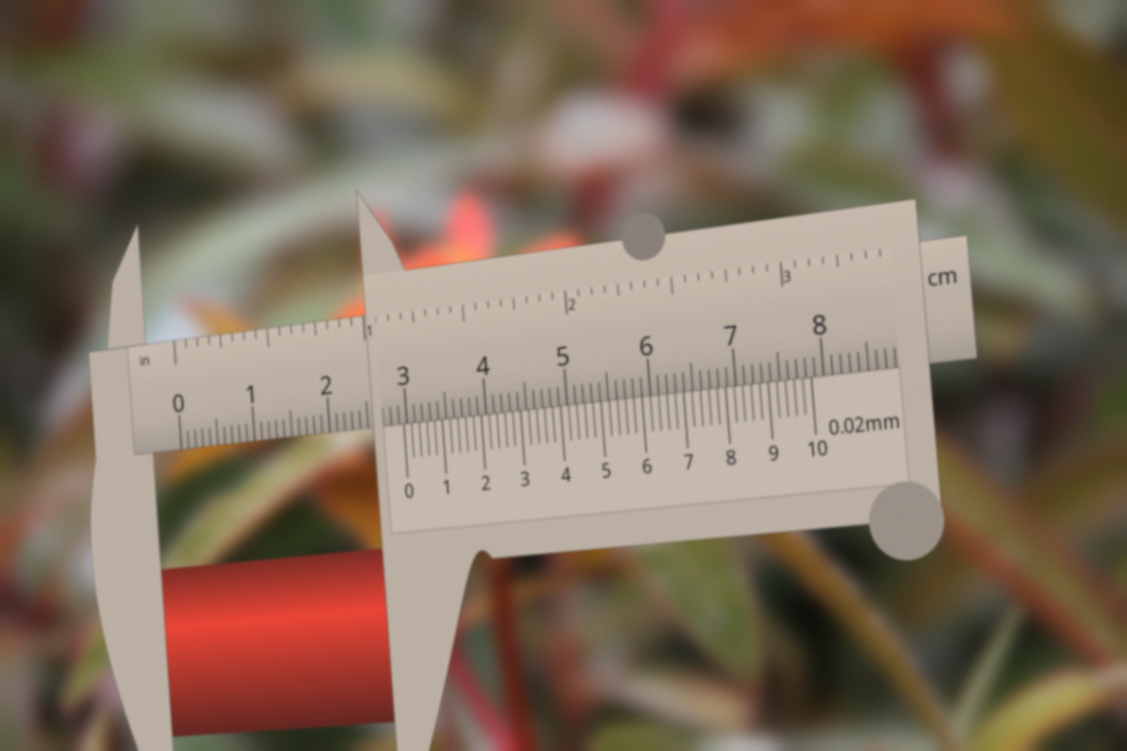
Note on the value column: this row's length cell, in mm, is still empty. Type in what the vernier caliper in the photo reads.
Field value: 29.6 mm
